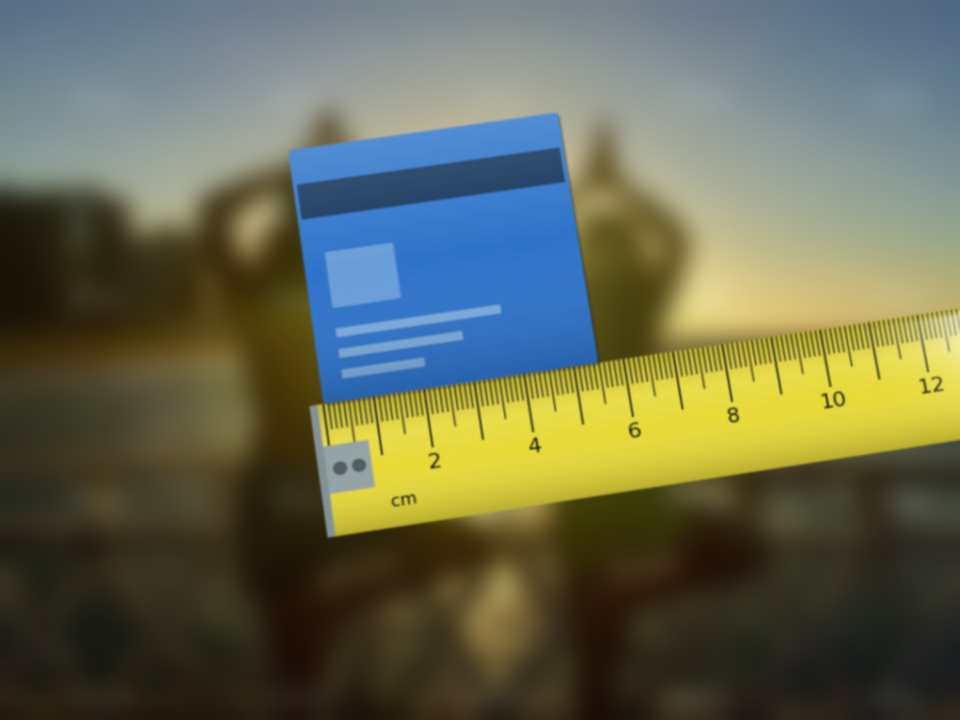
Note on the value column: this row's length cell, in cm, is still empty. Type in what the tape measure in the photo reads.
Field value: 5.5 cm
